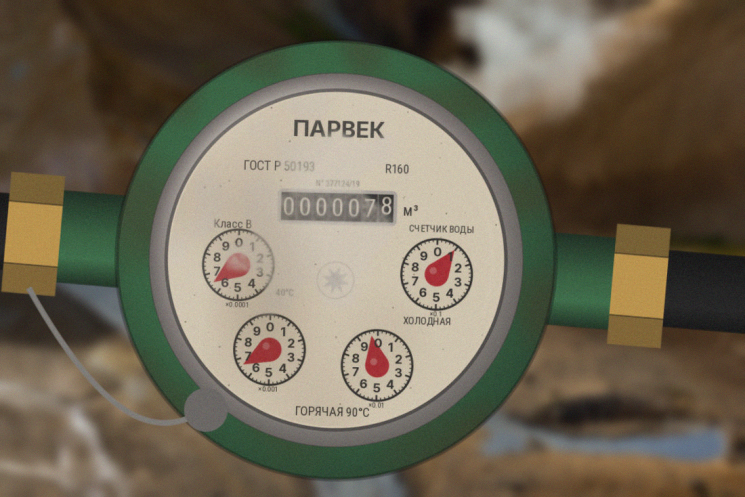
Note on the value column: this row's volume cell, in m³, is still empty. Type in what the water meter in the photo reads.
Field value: 78.0966 m³
